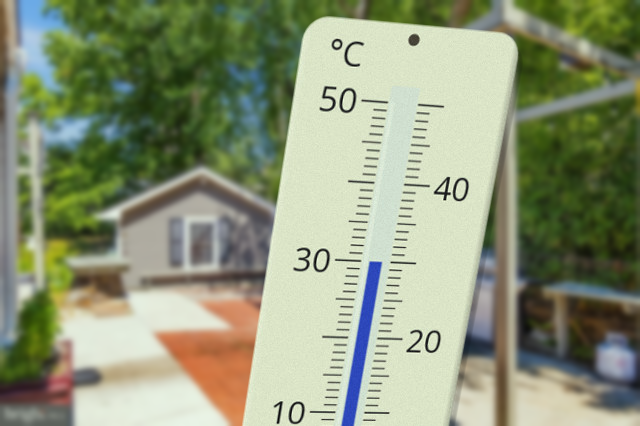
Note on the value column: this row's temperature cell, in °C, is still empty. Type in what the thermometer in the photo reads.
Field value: 30 °C
